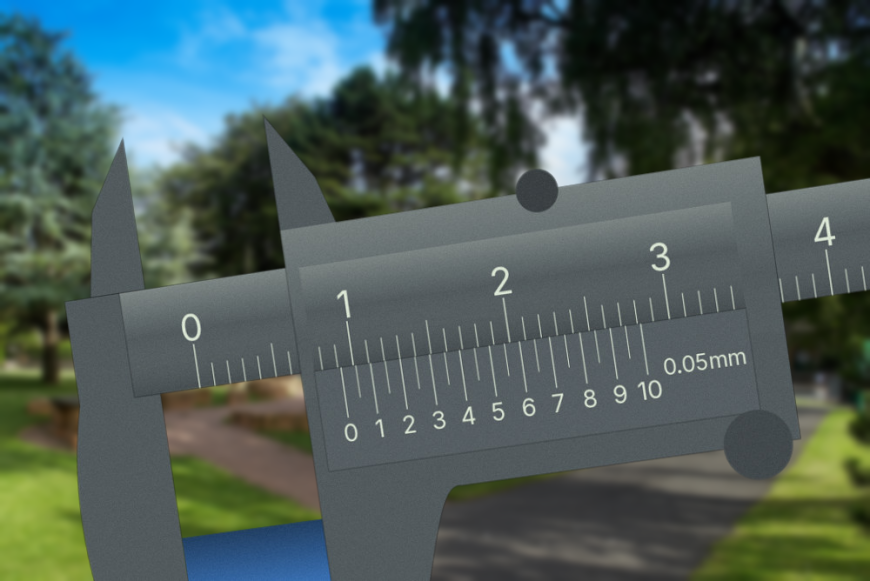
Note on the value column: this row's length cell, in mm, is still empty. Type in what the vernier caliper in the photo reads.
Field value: 9.2 mm
